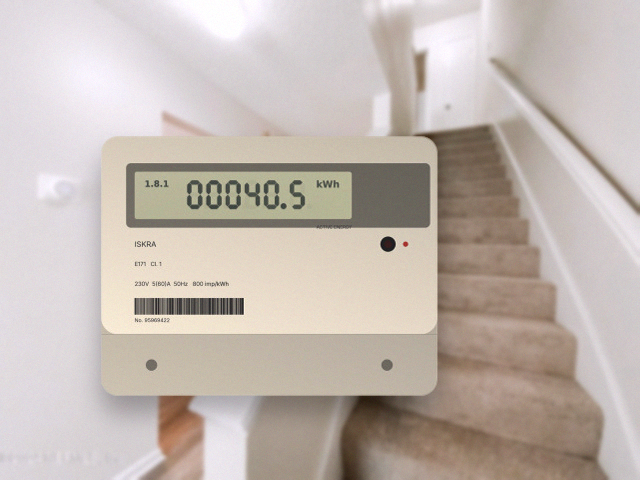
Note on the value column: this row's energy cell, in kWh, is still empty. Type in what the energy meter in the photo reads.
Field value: 40.5 kWh
